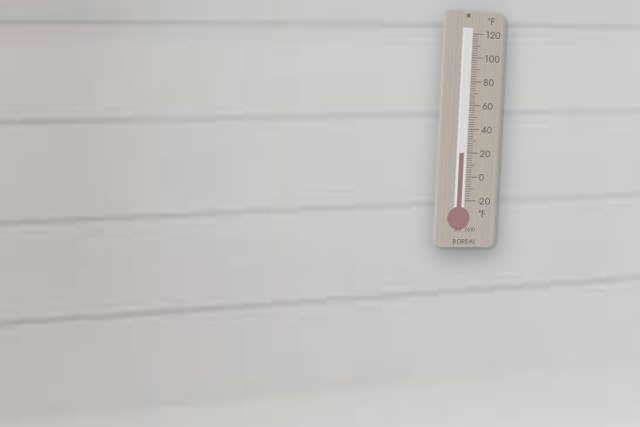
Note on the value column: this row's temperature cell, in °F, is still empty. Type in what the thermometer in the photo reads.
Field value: 20 °F
